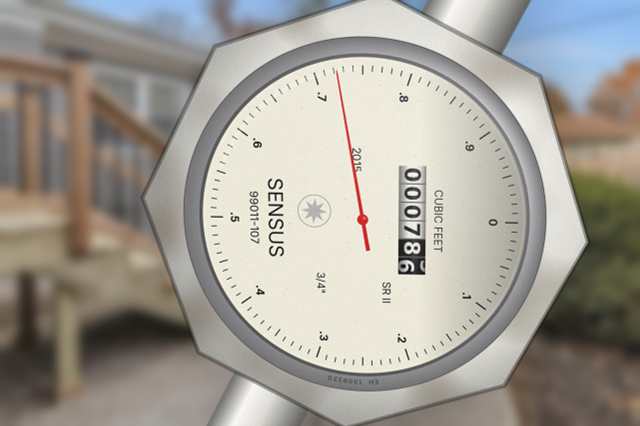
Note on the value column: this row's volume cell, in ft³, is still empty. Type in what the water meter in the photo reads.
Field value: 785.72 ft³
